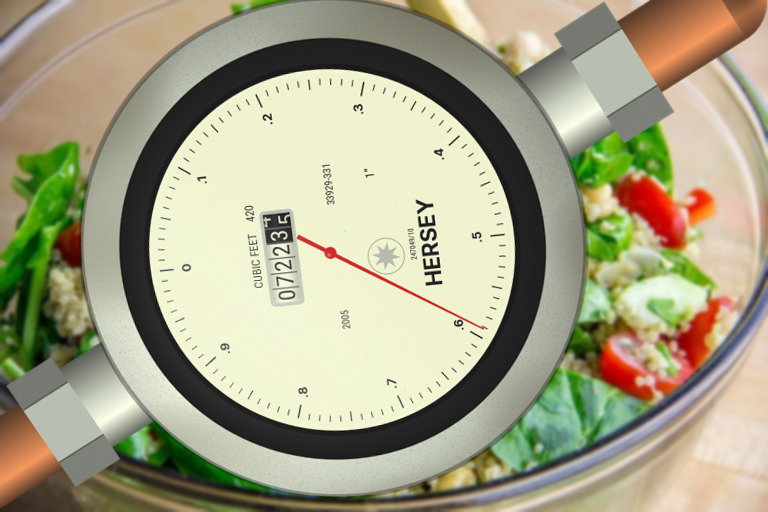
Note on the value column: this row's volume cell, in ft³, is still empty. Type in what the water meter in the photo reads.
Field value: 72234.59 ft³
